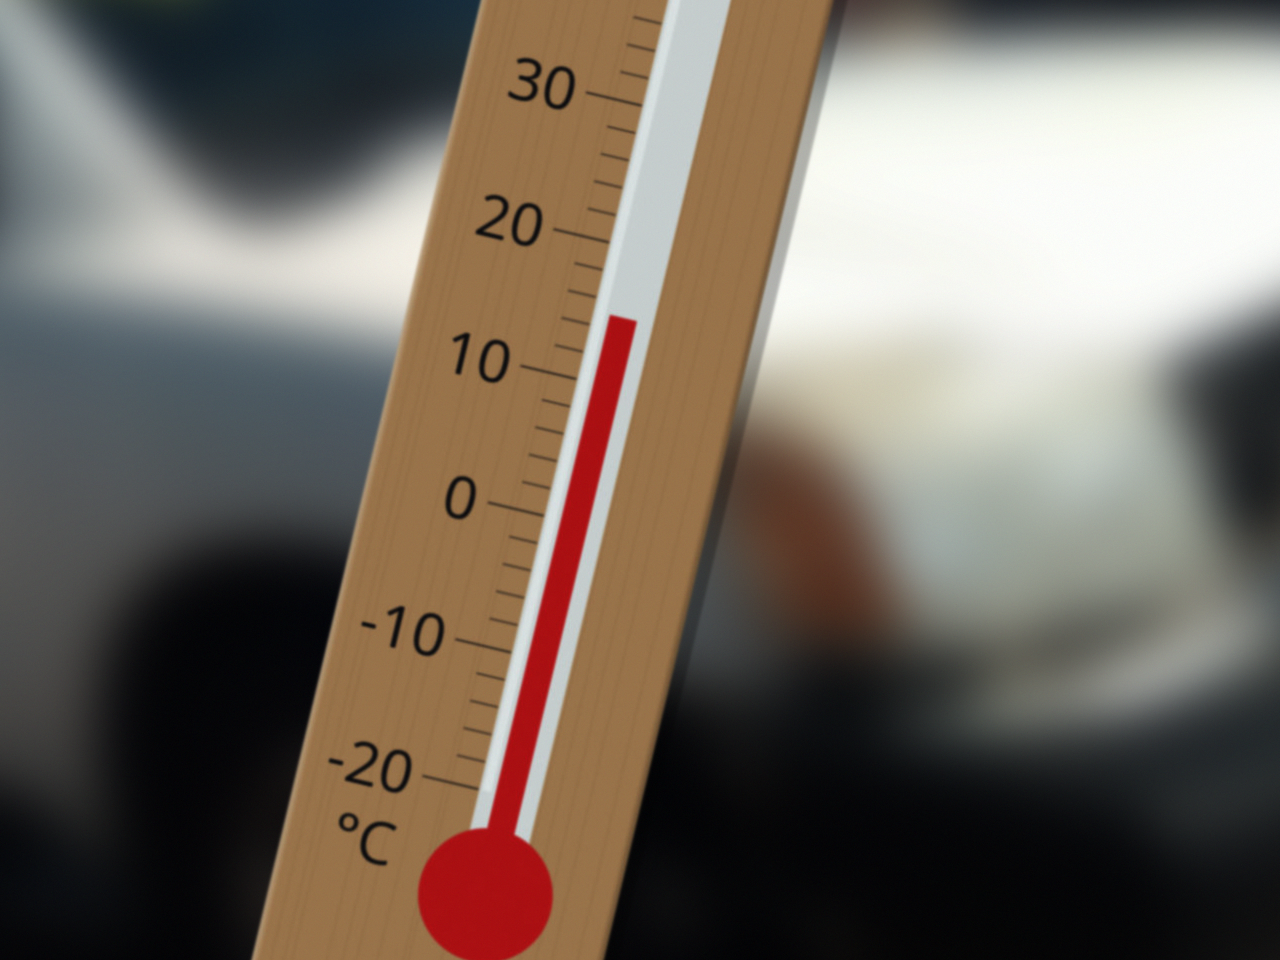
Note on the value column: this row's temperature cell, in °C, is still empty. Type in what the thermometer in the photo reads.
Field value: 15 °C
